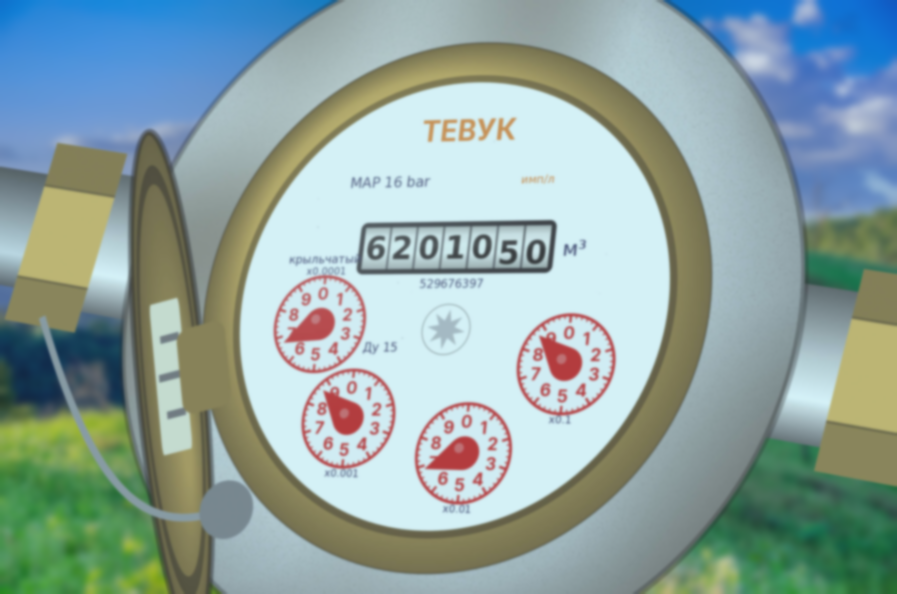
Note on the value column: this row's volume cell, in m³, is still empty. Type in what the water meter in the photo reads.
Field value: 6201049.8686 m³
